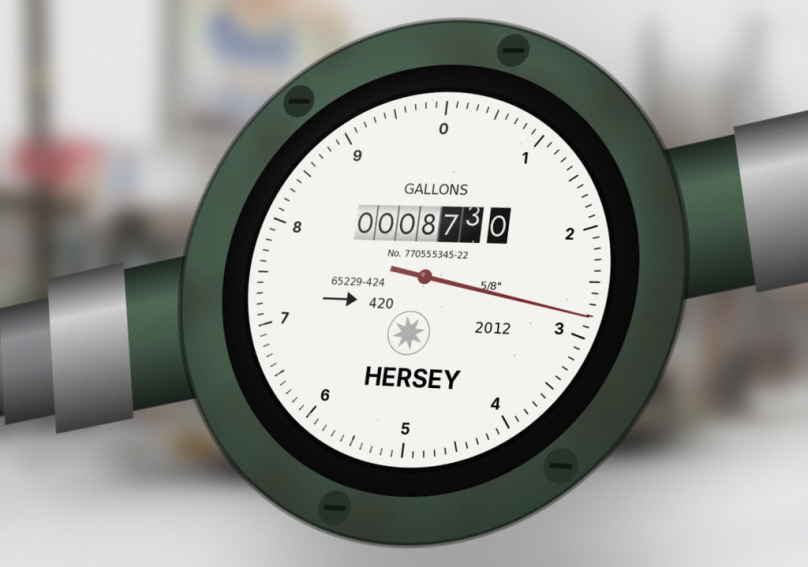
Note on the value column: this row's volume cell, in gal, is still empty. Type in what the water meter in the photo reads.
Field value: 8732.8 gal
